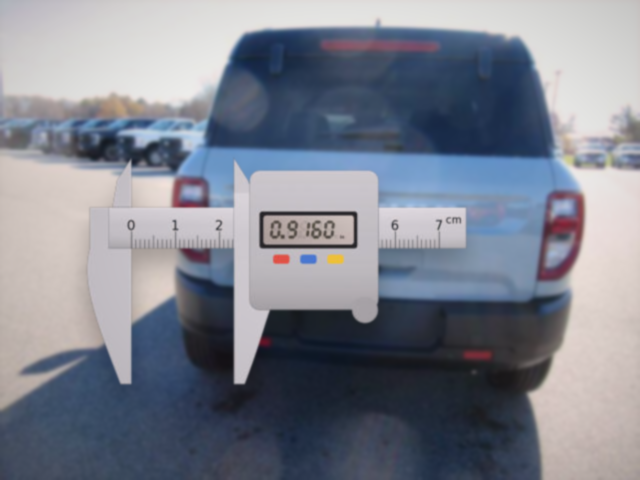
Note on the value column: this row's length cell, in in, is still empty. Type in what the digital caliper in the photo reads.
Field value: 0.9160 in
